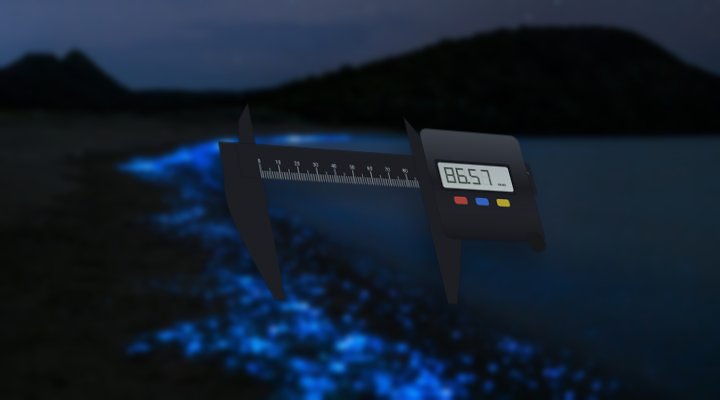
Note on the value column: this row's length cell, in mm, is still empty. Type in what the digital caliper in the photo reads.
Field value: 86.57 mm
